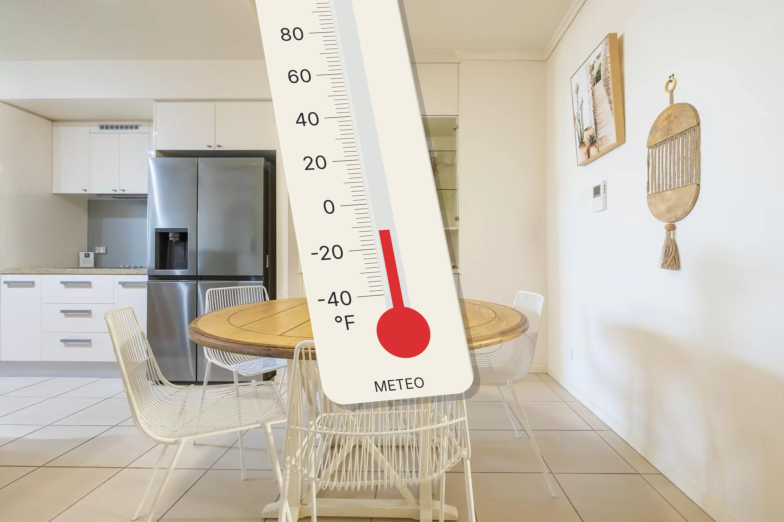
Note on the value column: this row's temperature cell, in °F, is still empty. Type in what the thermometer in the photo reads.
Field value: -12 °F
